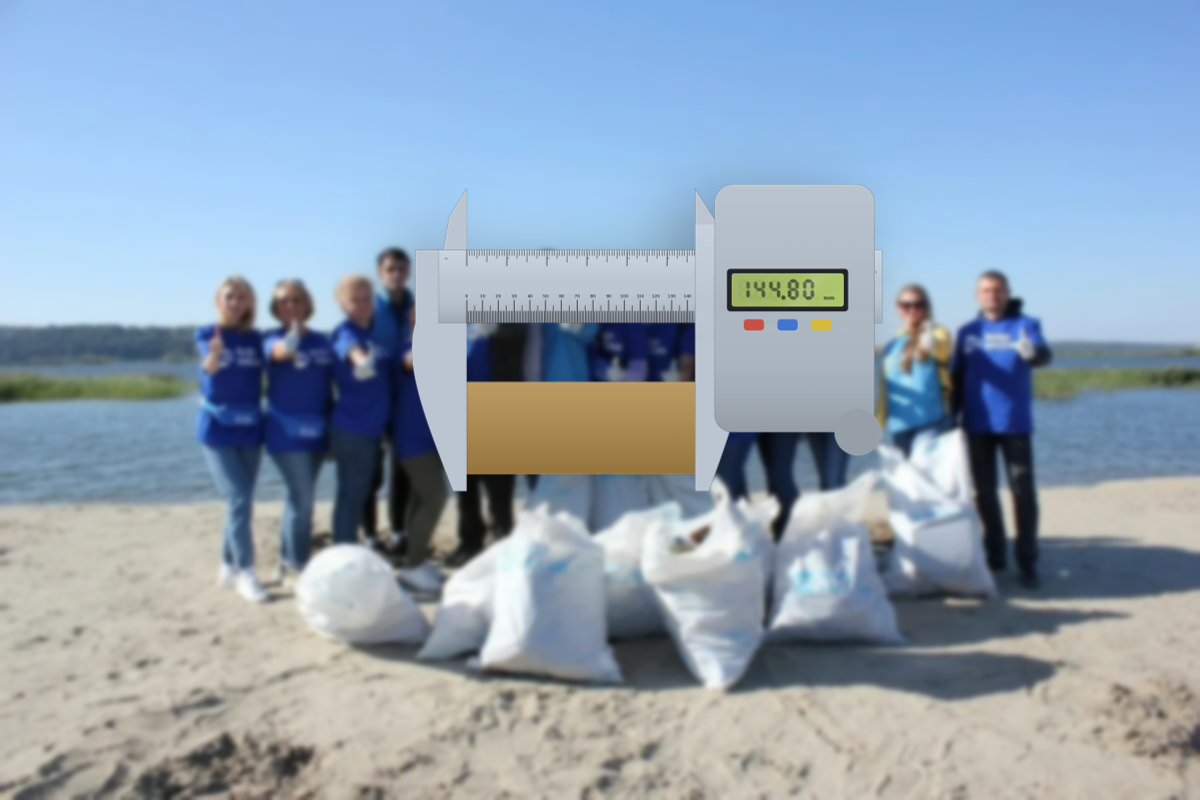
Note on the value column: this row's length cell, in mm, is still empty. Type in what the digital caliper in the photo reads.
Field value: 144.80 mm
